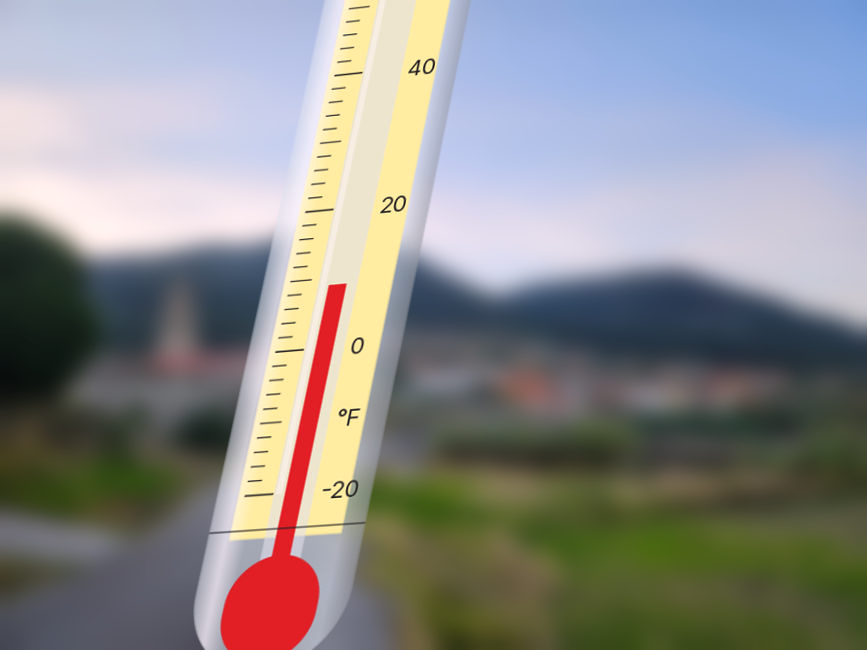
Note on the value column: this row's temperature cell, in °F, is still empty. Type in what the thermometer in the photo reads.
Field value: 9 °F
